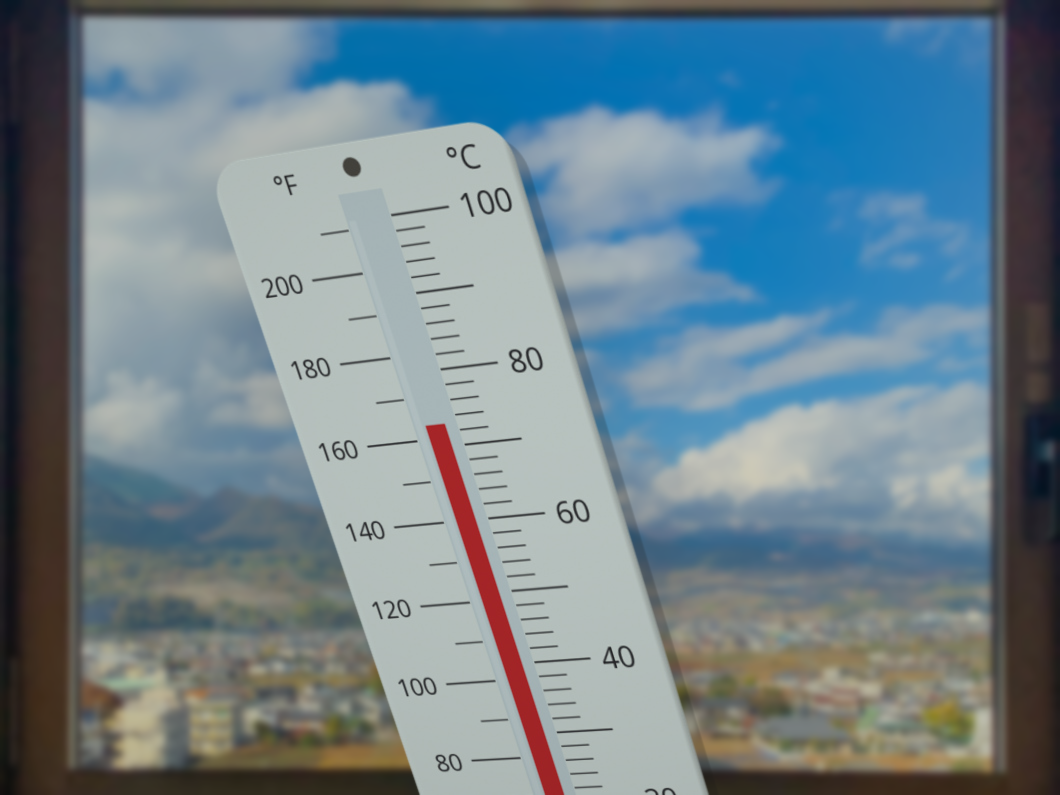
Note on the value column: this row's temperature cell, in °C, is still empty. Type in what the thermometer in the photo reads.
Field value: 73 °C
